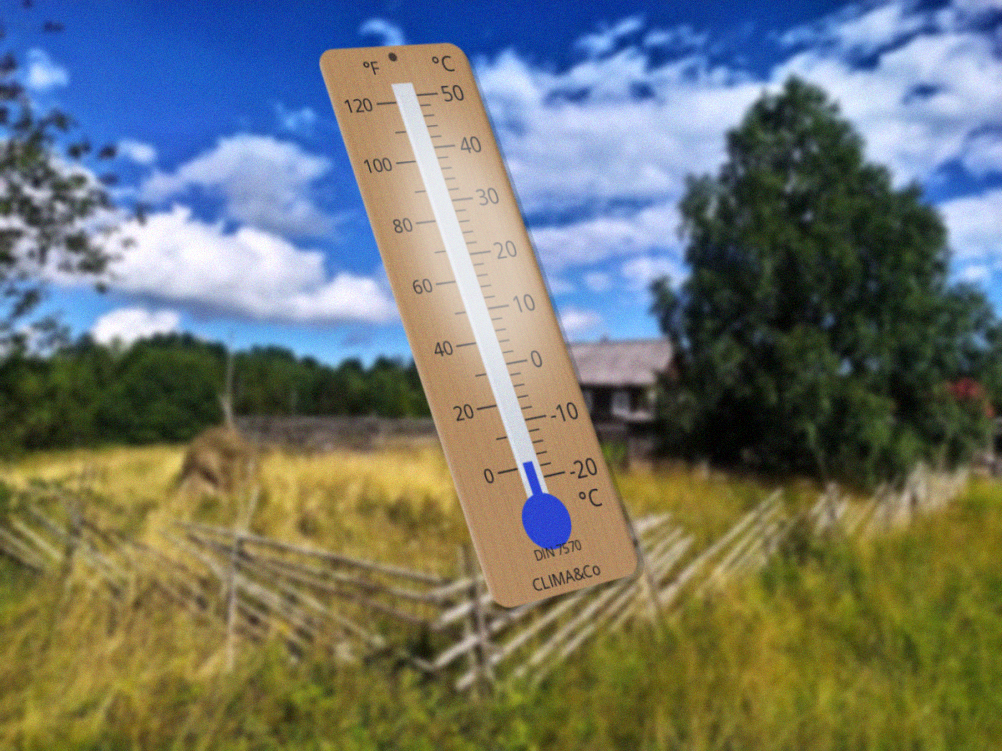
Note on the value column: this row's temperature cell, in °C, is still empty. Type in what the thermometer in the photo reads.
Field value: -17 °C
